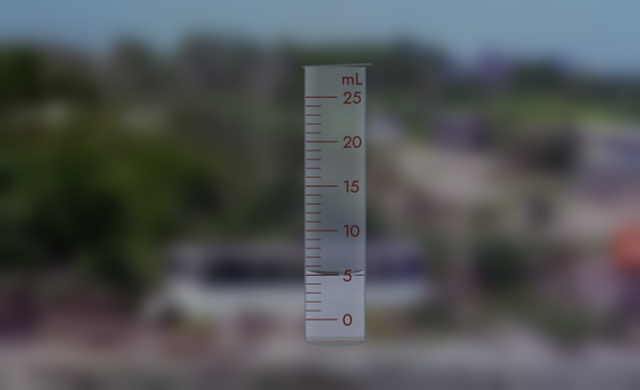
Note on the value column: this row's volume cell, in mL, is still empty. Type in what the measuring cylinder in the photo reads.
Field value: 5 mL
